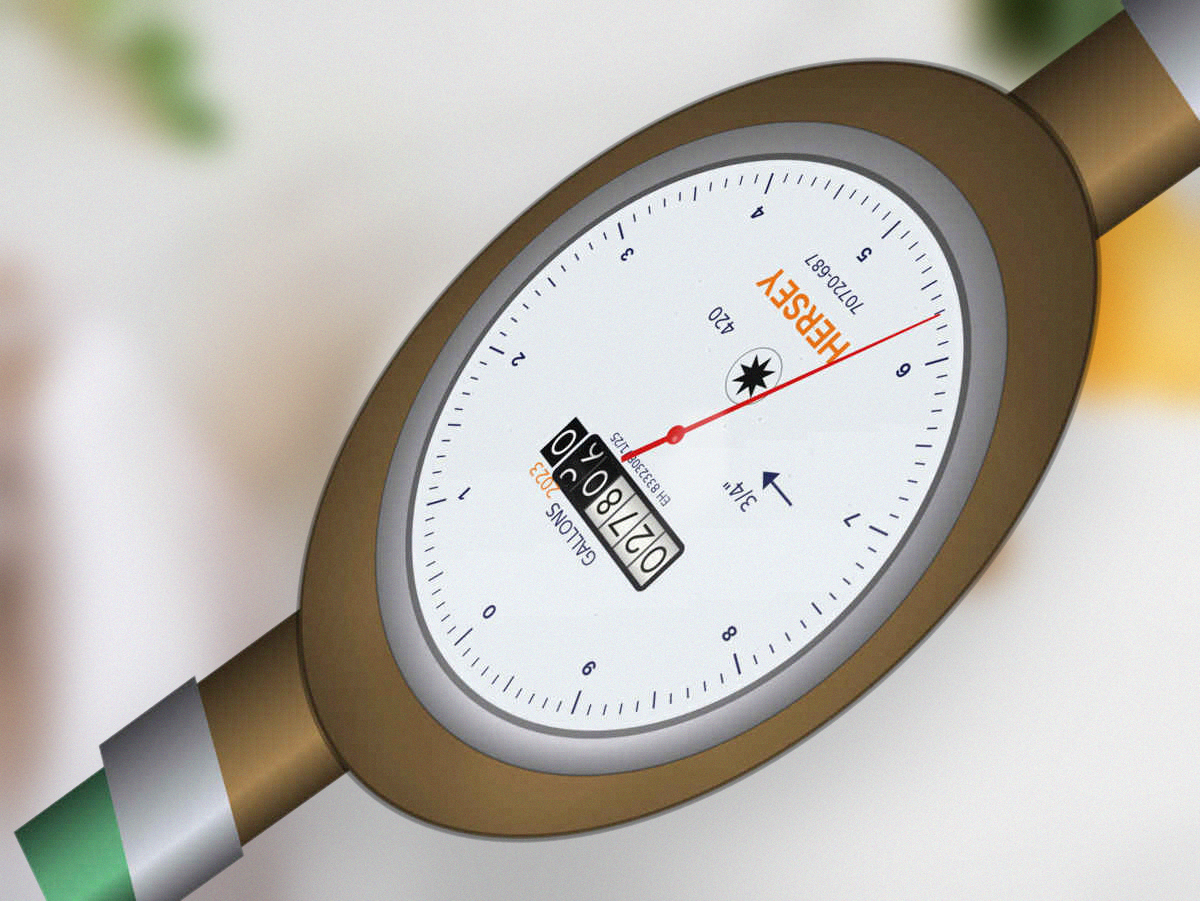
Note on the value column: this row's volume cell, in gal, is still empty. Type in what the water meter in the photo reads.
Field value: 278055.7 gal
